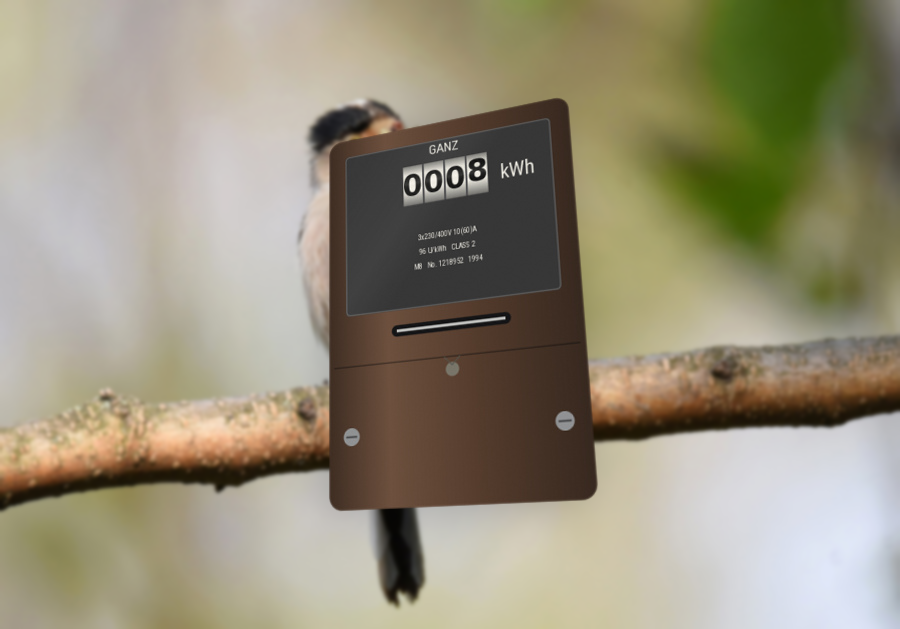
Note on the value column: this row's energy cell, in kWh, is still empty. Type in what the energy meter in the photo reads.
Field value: 8 kWh
